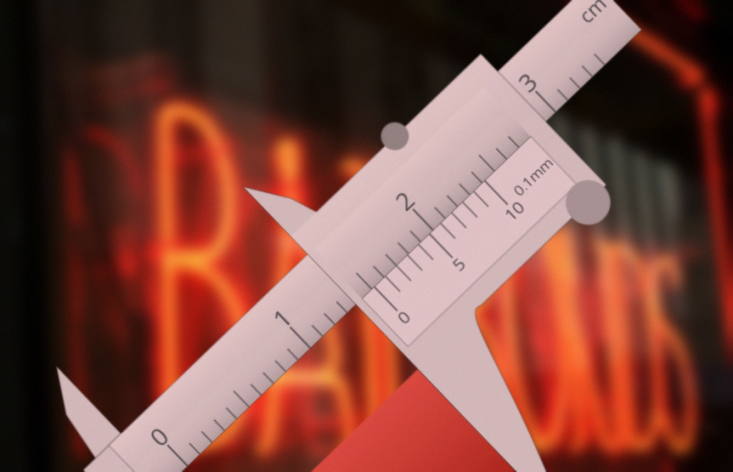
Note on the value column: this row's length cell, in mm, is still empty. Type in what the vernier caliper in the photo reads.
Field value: 15.2 mm
